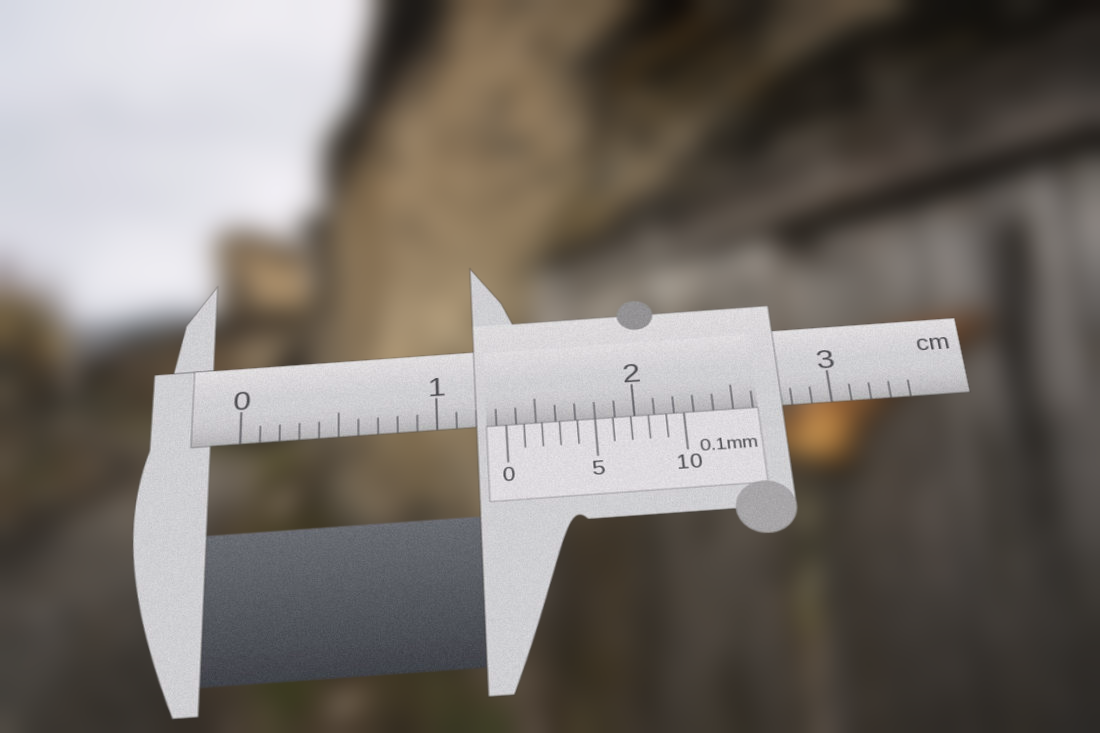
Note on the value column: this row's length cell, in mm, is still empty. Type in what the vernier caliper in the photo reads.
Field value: 13.5 mm
